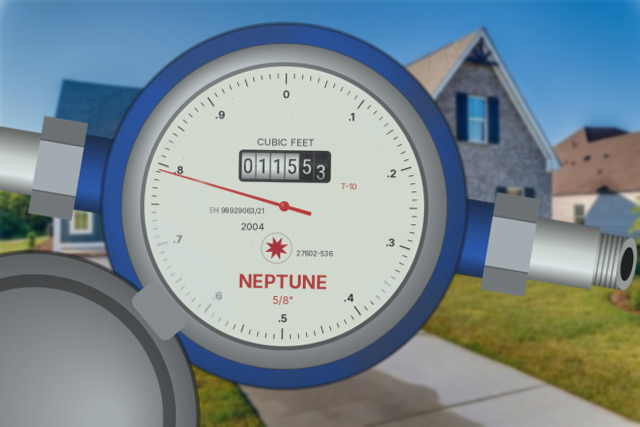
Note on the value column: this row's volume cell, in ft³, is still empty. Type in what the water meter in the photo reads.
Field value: 11552.79 ft³
